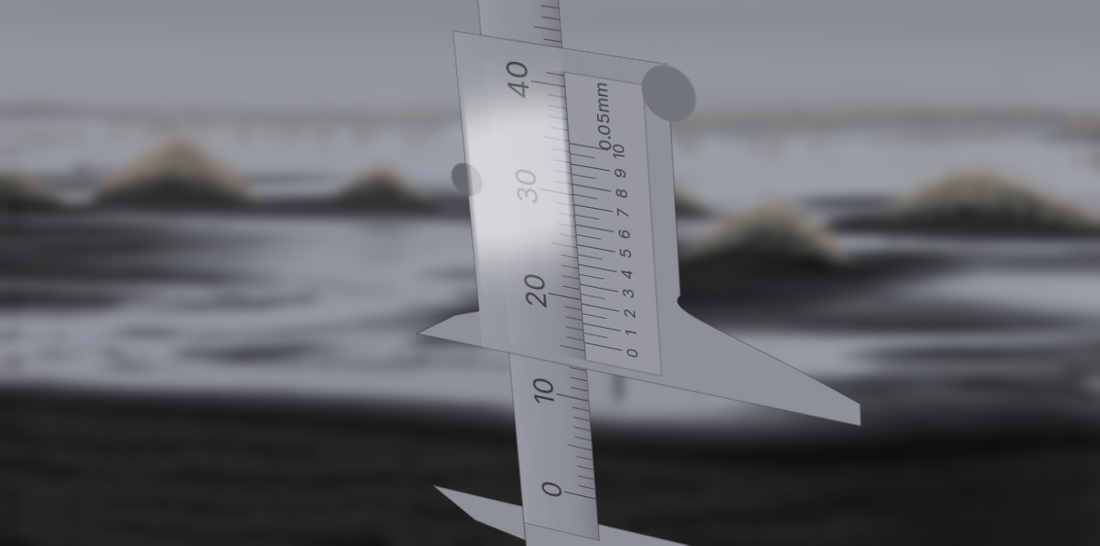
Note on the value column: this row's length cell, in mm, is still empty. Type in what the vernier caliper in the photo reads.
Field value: 15.8 mm
